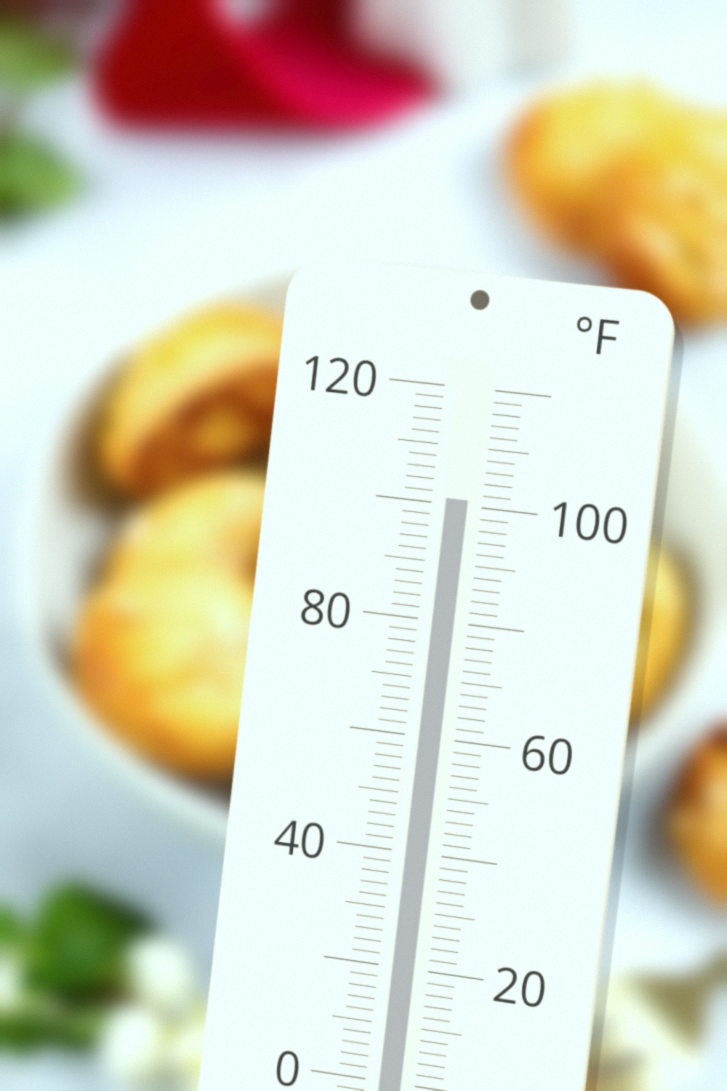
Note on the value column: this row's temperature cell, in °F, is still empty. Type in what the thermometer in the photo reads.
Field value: 101 °F
